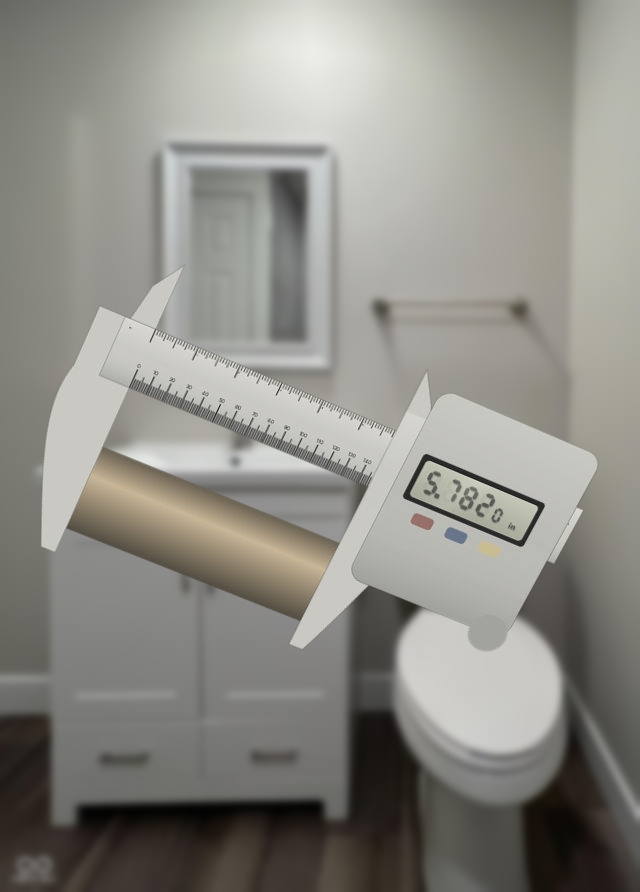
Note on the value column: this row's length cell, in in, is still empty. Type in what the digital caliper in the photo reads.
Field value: 5.7820 in
